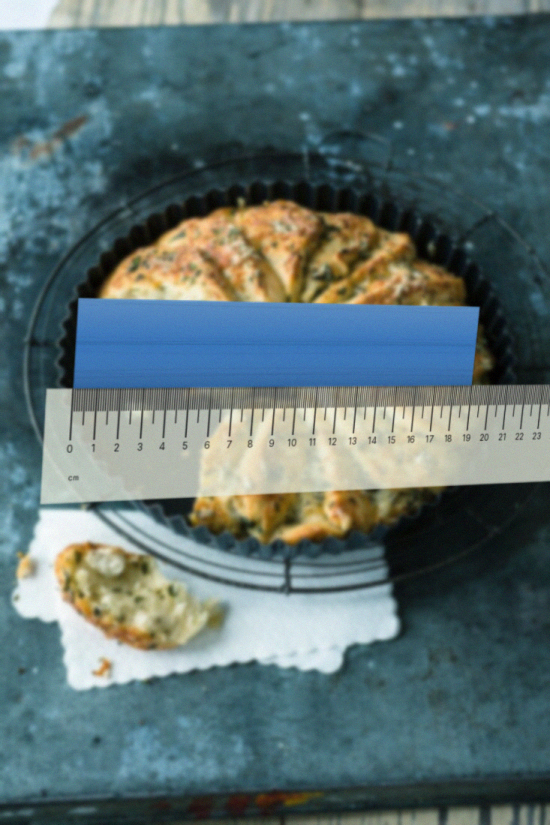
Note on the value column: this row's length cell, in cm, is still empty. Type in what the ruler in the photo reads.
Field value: 19 cm
